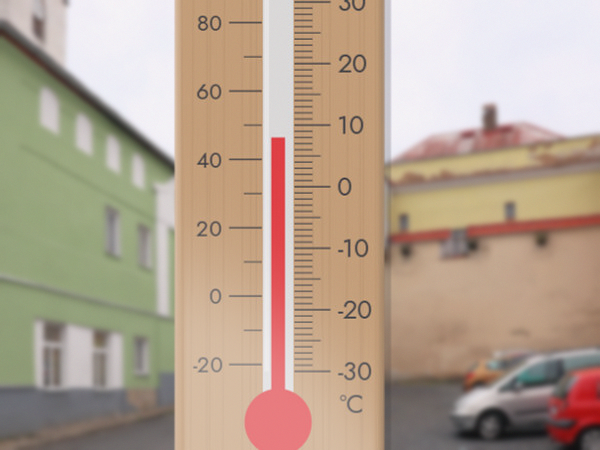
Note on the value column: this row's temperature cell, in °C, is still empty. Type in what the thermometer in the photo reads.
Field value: 8 °C
